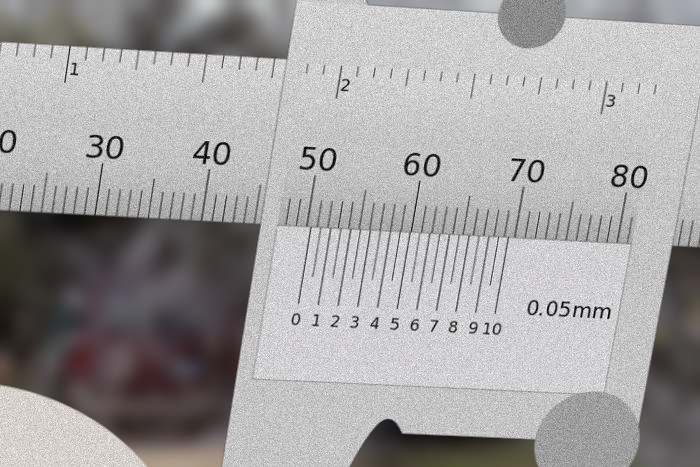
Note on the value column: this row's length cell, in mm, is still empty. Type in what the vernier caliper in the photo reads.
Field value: 50.4 mm
